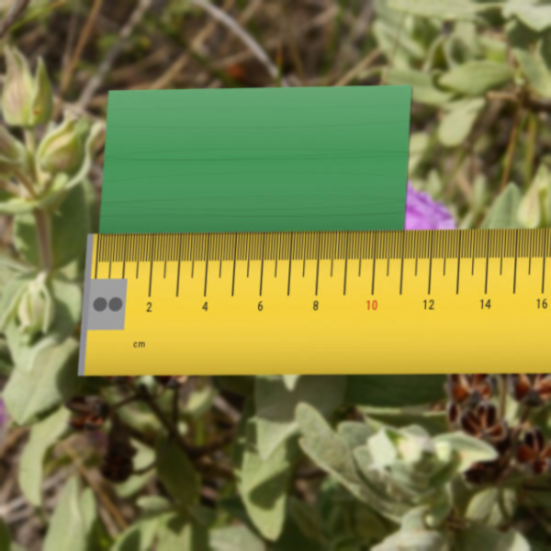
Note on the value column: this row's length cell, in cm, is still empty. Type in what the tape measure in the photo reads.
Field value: 11 cm
